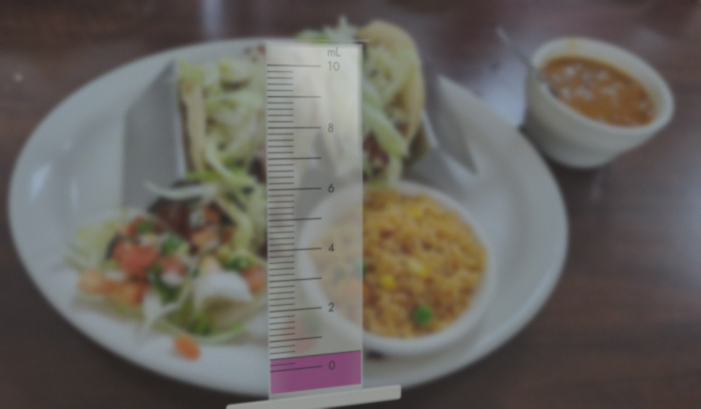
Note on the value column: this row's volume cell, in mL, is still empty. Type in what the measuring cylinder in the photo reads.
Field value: 0.4 mL
